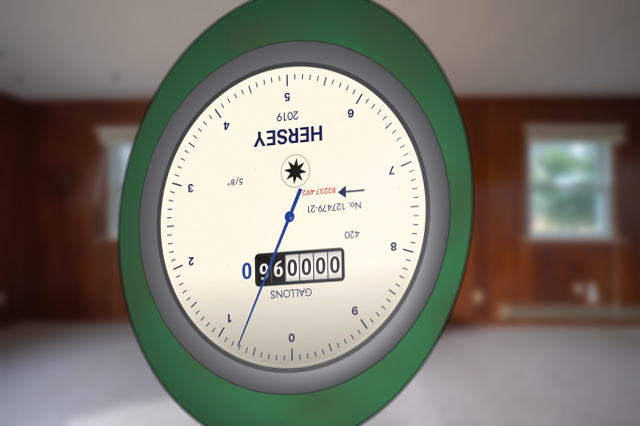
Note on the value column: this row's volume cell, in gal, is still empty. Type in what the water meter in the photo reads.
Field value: 960.7 gal
